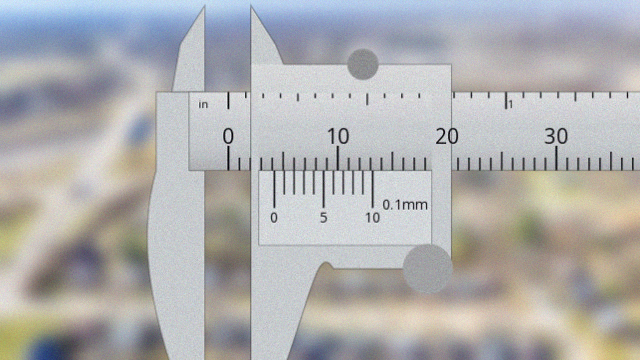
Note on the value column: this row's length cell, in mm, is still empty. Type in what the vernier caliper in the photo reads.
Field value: 4.2 mm
